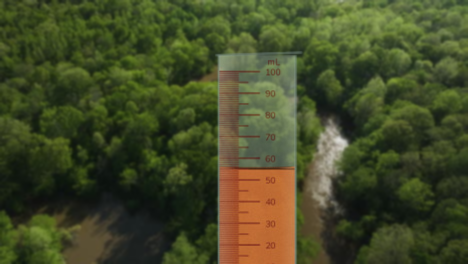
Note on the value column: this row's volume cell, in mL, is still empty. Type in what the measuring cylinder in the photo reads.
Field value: 55 mL
